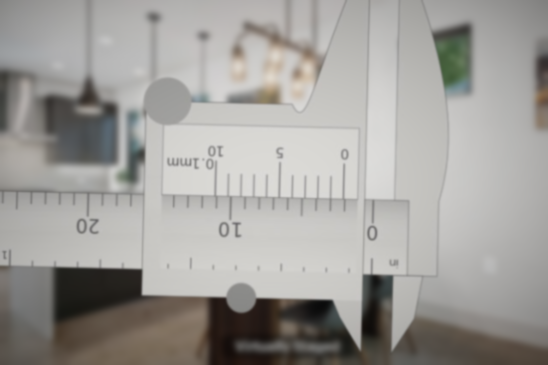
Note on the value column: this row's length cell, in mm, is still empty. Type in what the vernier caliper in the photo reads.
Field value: 2.1 mm
